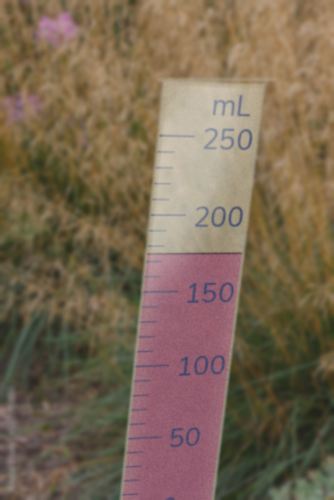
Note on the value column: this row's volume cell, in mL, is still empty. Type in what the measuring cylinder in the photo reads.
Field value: 175 mL
